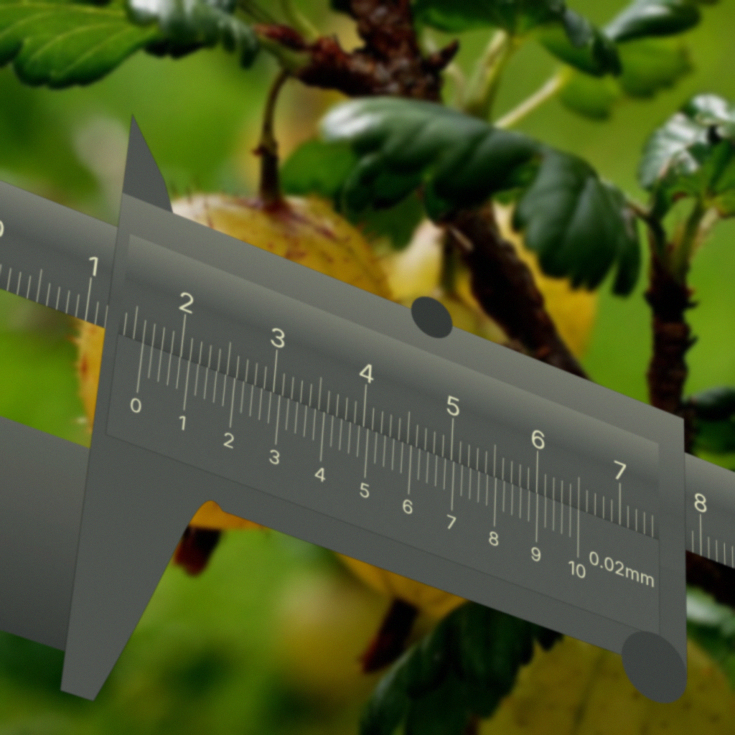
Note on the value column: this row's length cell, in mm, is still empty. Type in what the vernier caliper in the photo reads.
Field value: 16.0 mm
